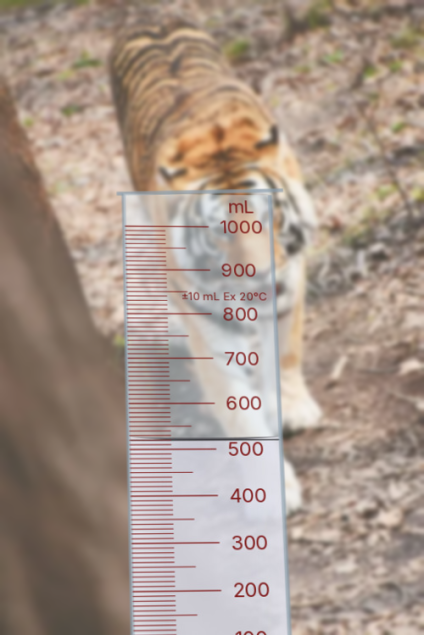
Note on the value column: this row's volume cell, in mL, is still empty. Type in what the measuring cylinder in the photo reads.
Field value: 520 mL
